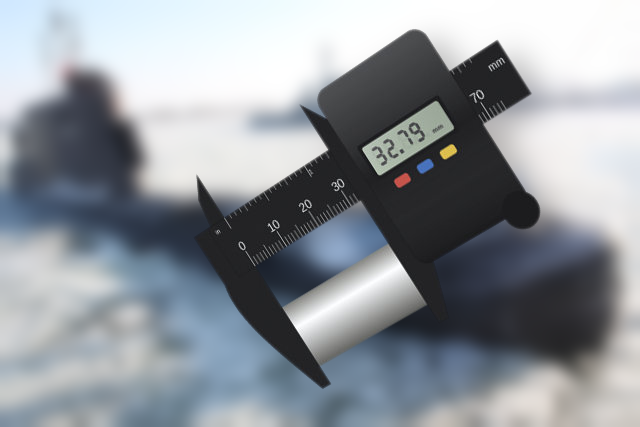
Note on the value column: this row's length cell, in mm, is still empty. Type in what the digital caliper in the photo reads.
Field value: 32.79 mm
